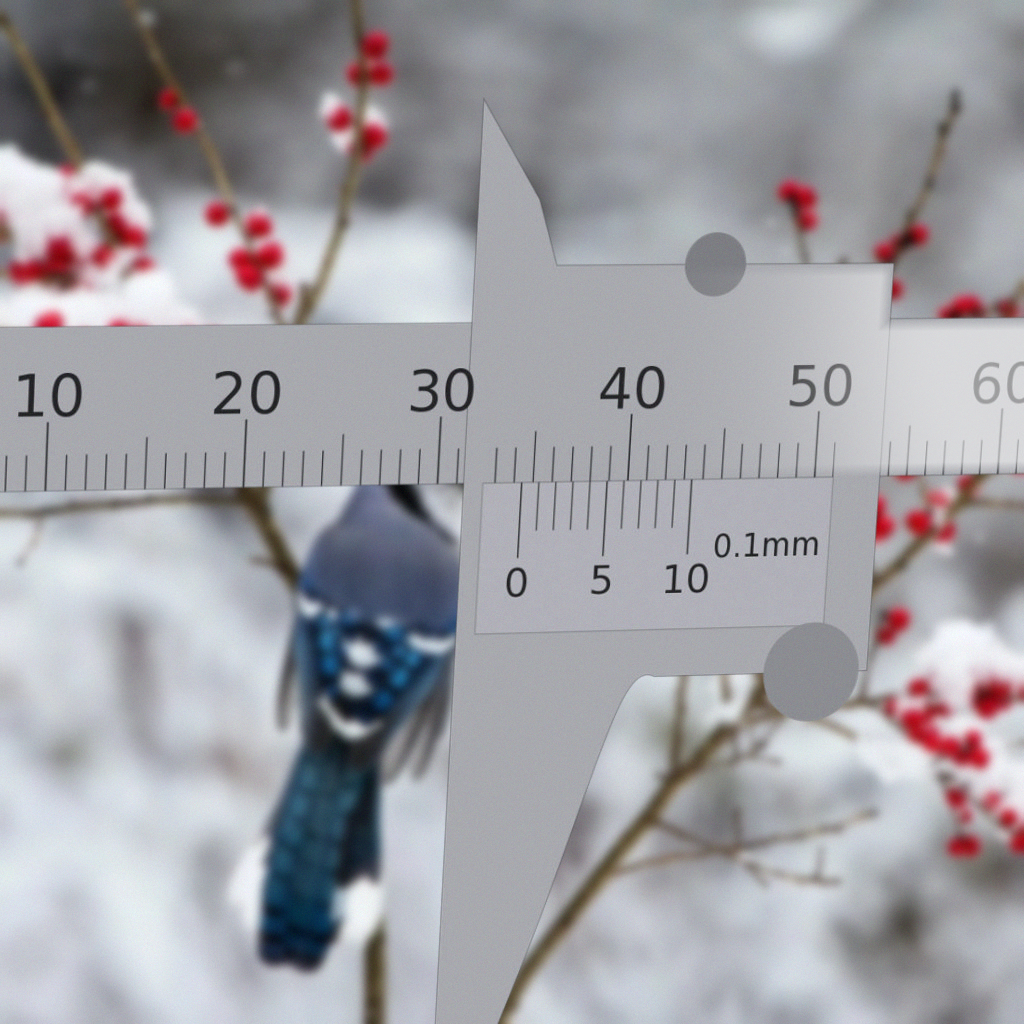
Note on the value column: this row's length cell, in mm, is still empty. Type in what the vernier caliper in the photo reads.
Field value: 34.4 mm
